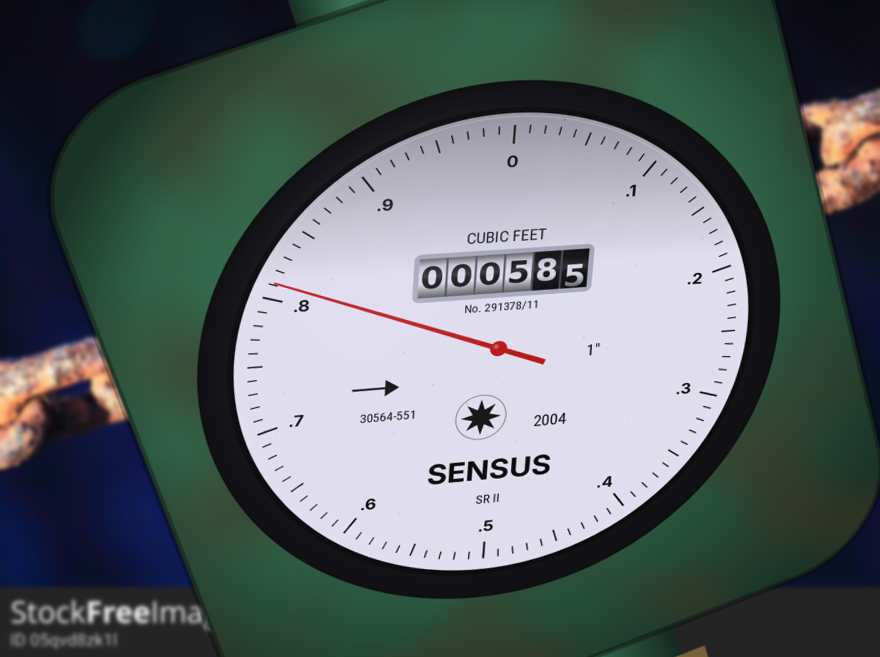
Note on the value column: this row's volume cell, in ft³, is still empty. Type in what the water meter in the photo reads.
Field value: 584.81 ft³
